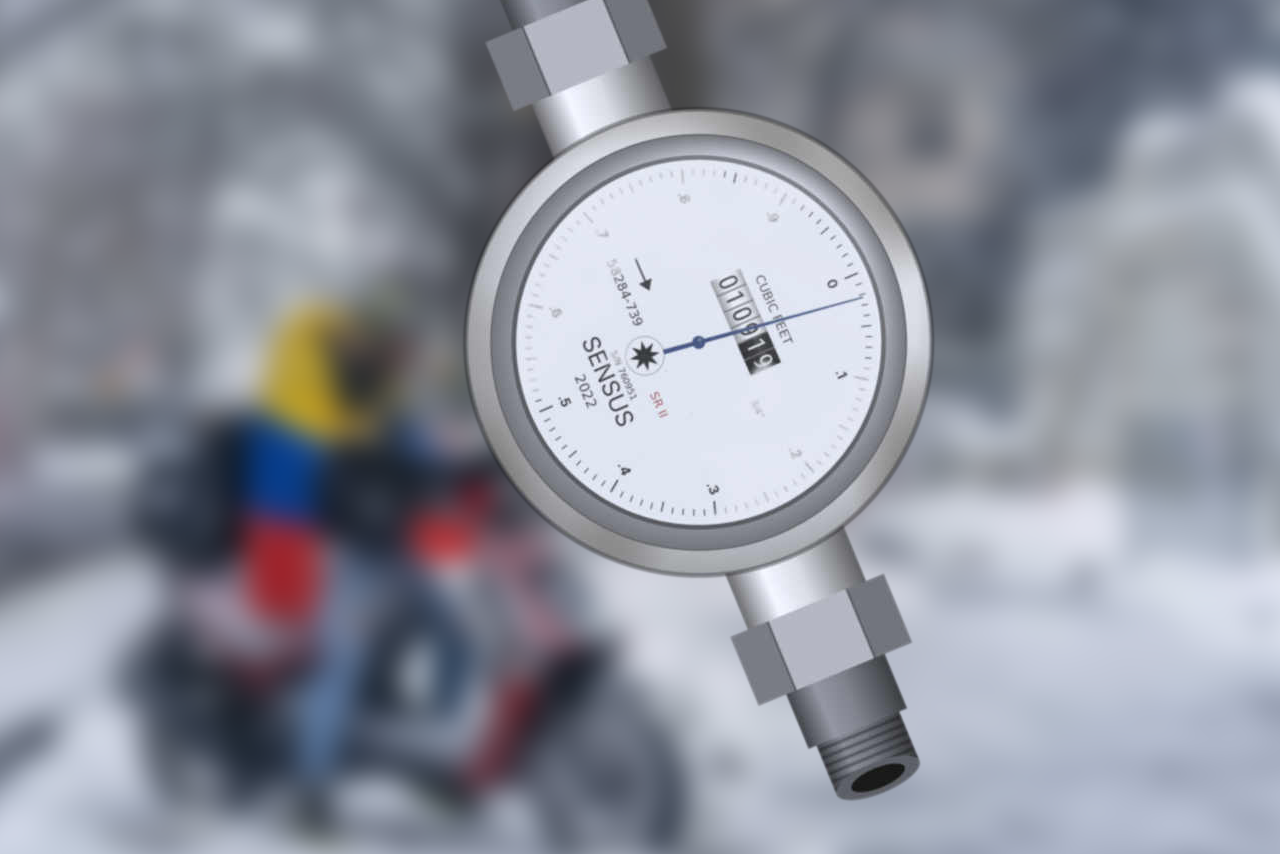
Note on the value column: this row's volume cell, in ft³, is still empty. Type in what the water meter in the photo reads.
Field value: 10919.02 ft³
